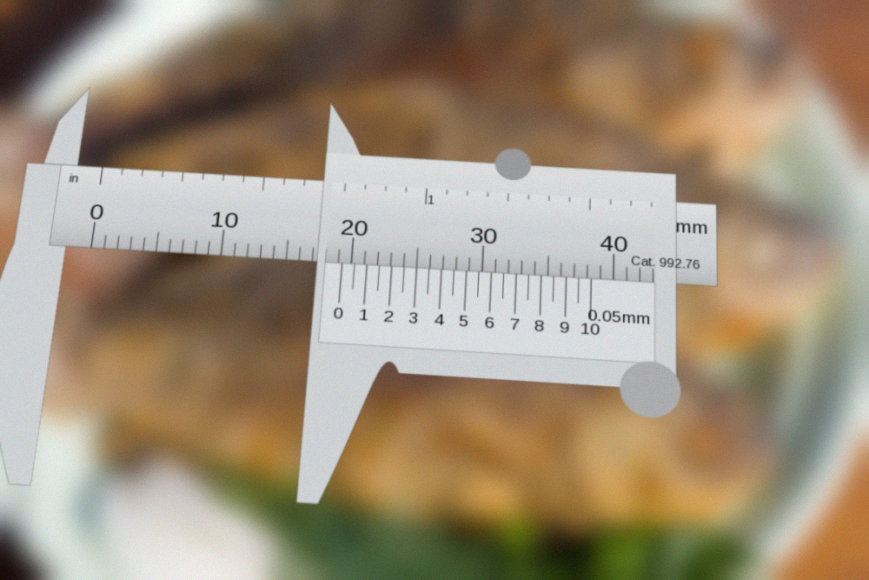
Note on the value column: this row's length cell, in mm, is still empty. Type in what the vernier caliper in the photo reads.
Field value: 19.3 mm
